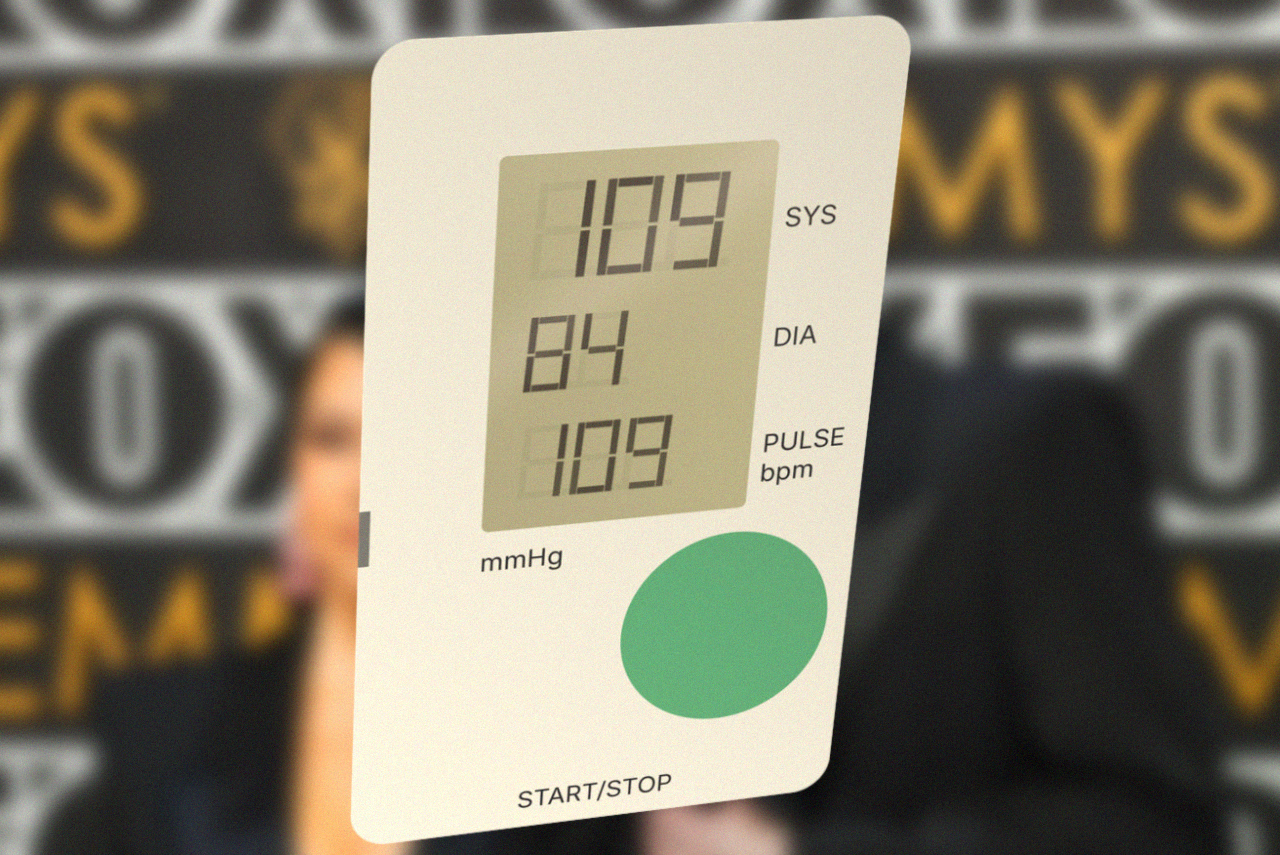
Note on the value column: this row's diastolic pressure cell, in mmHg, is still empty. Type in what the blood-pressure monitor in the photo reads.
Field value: 84 mmHg
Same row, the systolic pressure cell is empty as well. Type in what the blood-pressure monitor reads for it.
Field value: 109 mmHg
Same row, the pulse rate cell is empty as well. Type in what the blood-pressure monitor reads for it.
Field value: 109 bpm
